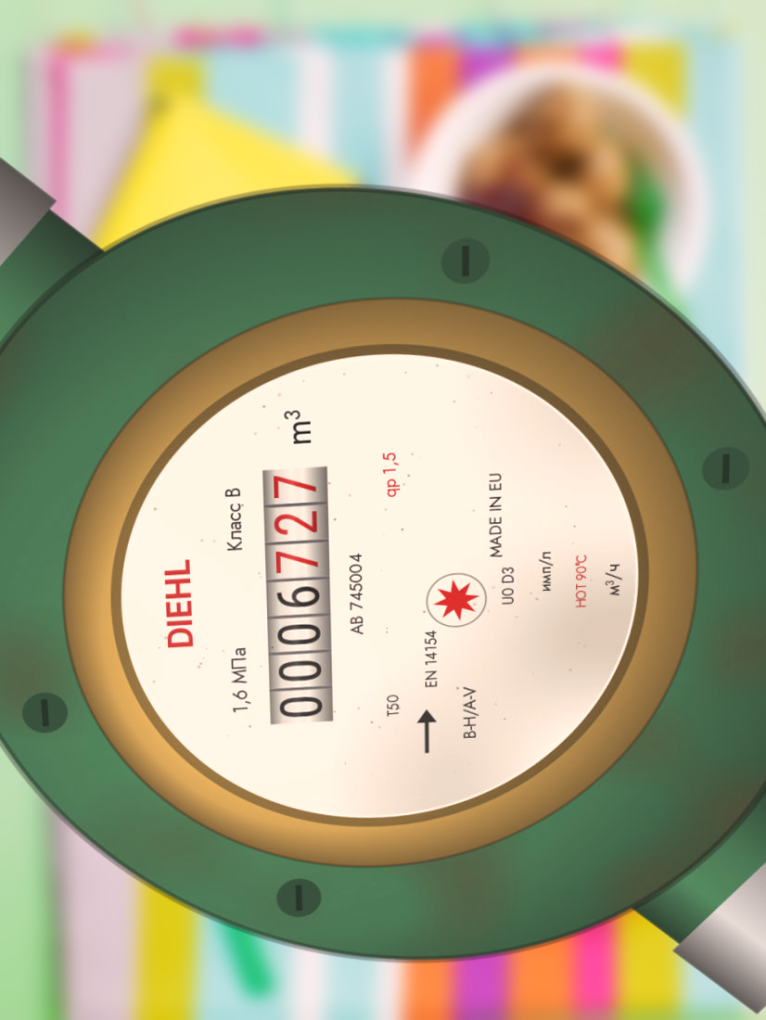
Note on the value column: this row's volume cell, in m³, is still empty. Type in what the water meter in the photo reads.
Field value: 6.727 m³
